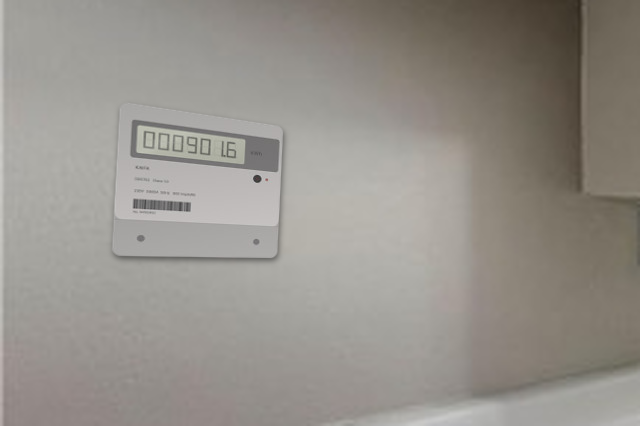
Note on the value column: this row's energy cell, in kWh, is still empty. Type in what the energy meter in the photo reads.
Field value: 901.6 kWh
